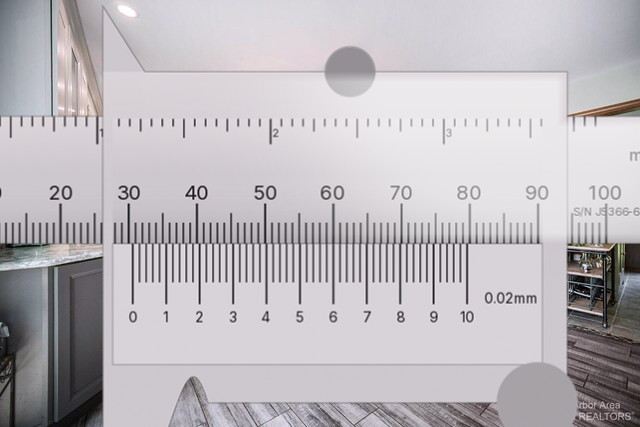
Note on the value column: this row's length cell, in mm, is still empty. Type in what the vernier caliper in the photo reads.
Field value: 30.6 mm
